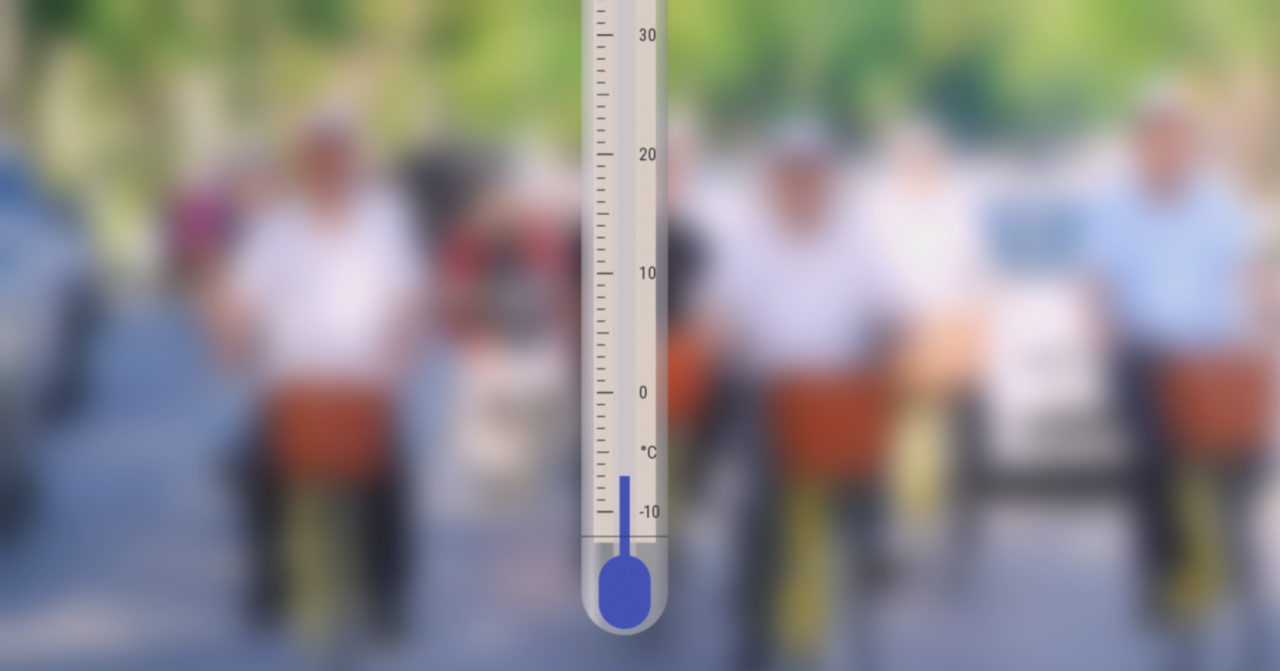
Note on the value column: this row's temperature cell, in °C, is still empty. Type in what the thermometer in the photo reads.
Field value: -7 °C
